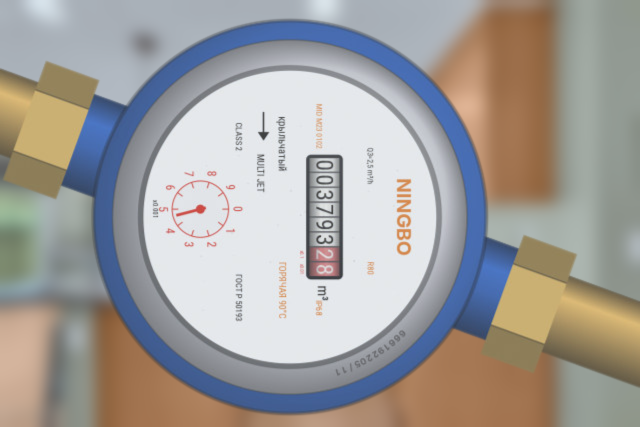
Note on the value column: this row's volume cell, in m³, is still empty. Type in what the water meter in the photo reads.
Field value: 3793.284 m³
